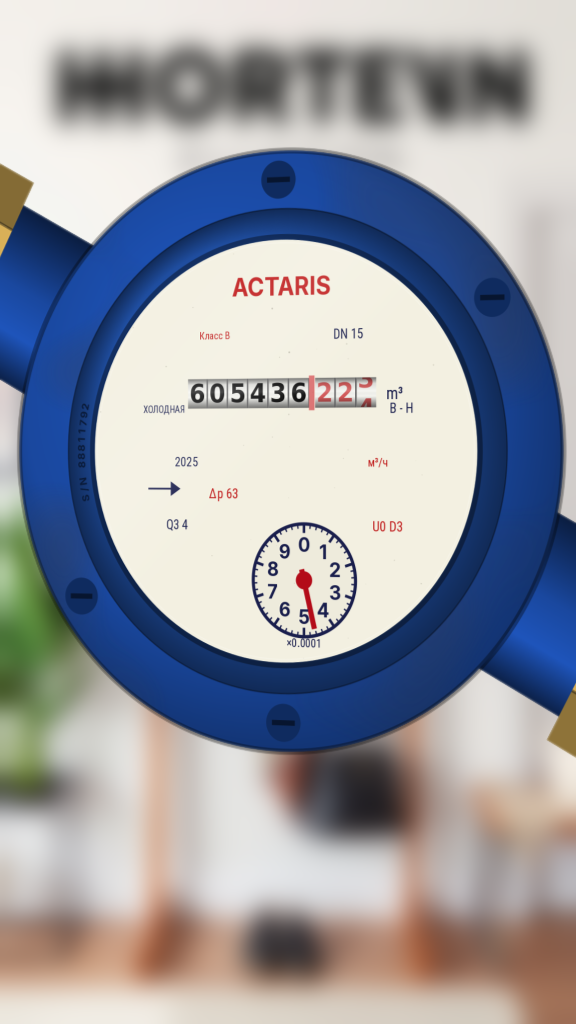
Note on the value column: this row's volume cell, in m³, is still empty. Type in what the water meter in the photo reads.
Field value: 605436.2234 m³
